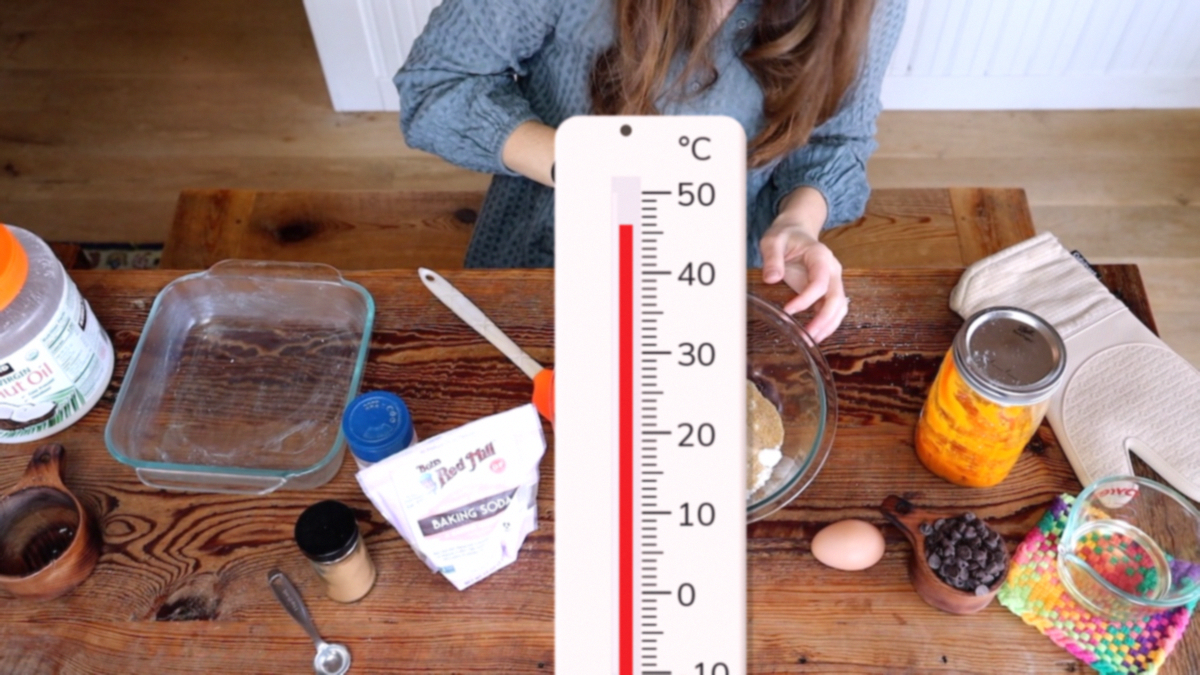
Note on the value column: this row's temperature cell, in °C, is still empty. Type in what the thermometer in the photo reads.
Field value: 46 °C
